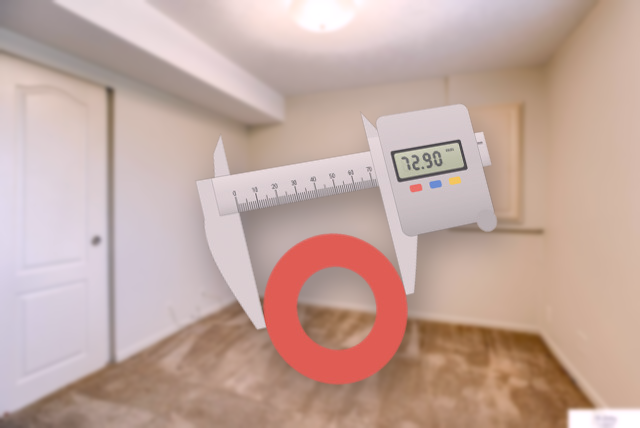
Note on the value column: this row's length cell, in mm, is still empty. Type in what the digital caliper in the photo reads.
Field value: 72.90 mm
